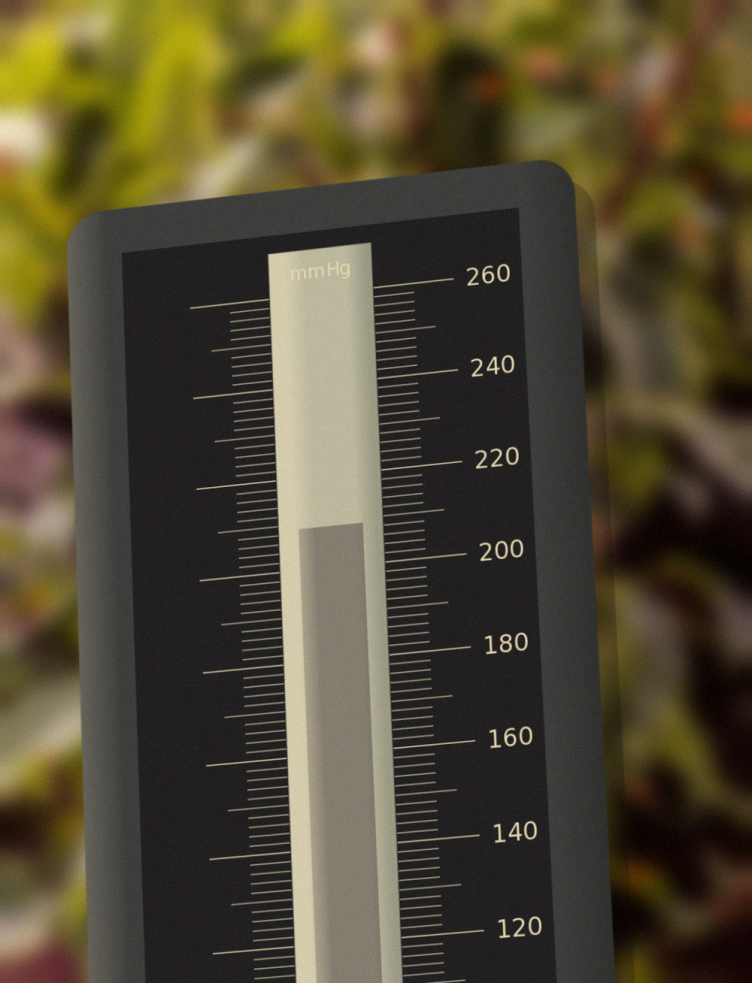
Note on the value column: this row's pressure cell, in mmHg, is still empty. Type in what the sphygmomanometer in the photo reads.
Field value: 209 mmHg
